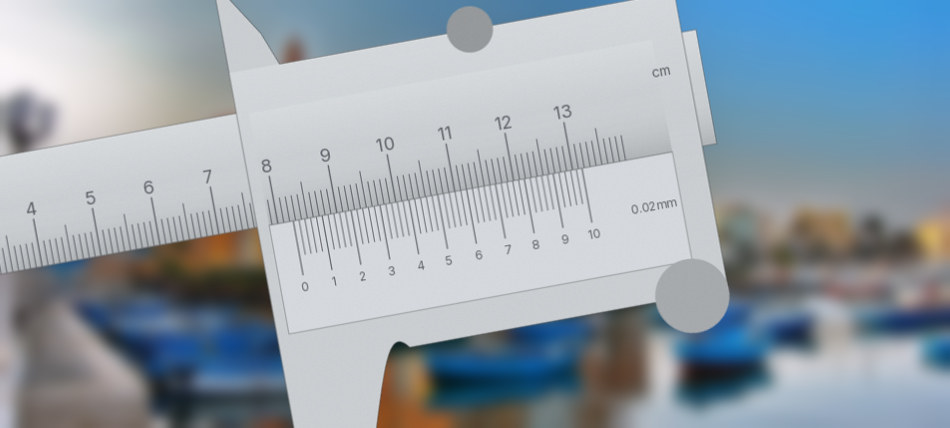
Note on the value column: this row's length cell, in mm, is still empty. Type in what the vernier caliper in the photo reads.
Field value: 82.6 mm
